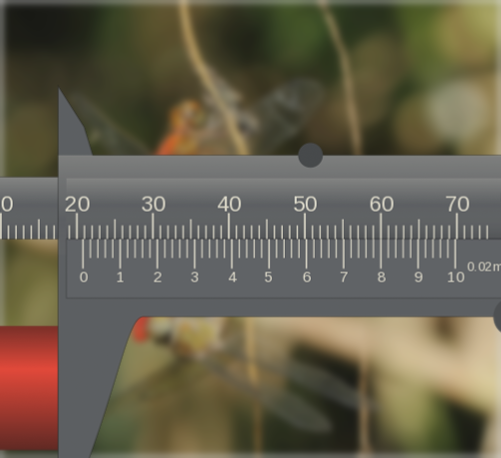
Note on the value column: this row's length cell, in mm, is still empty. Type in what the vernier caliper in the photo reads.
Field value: 20.8 mm
